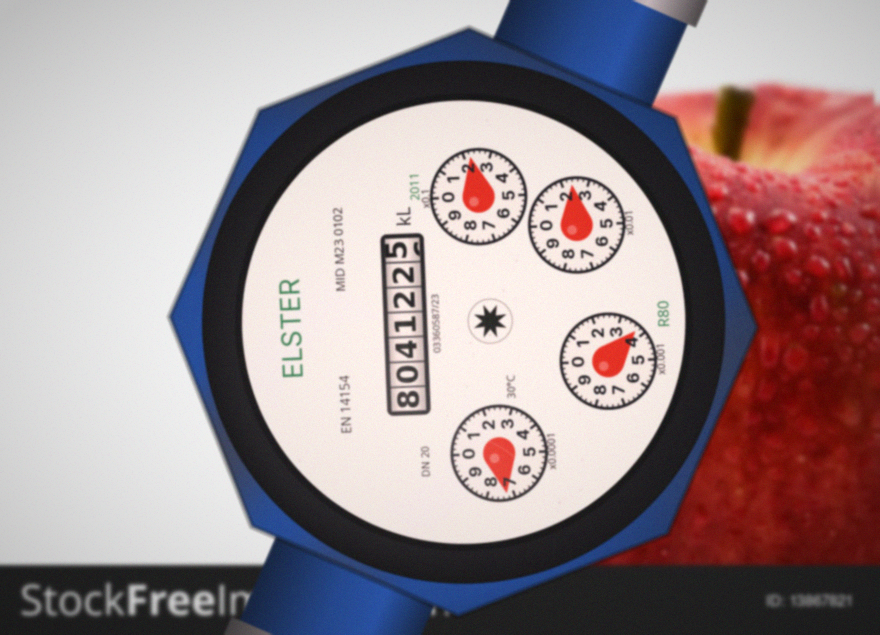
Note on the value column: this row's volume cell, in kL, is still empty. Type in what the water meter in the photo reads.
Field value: 8041225.2237 kL
